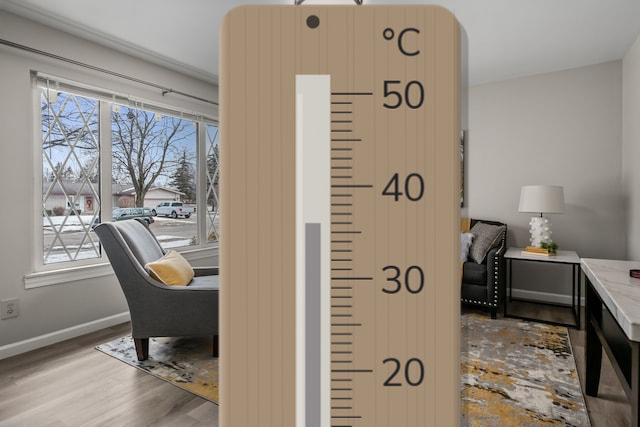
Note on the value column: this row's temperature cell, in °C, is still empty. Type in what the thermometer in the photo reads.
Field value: 36 °C
